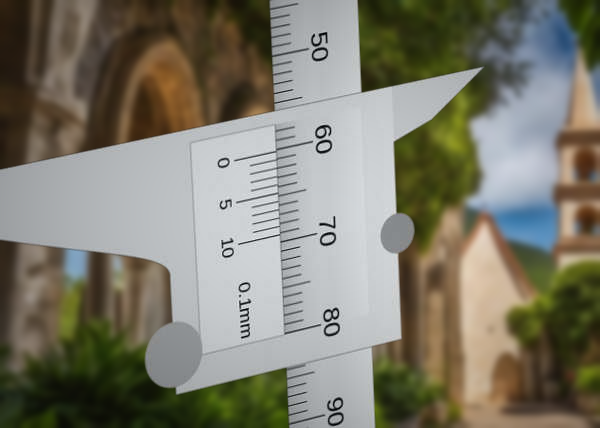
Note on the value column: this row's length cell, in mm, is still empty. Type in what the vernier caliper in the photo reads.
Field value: 60.2 mm
